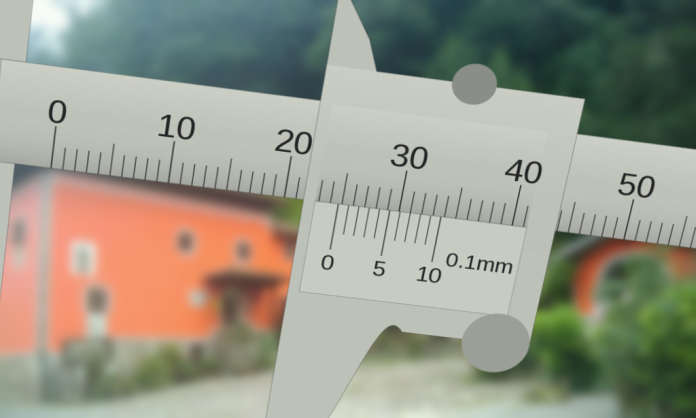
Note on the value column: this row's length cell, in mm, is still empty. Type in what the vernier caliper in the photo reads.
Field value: 24.7 mm
